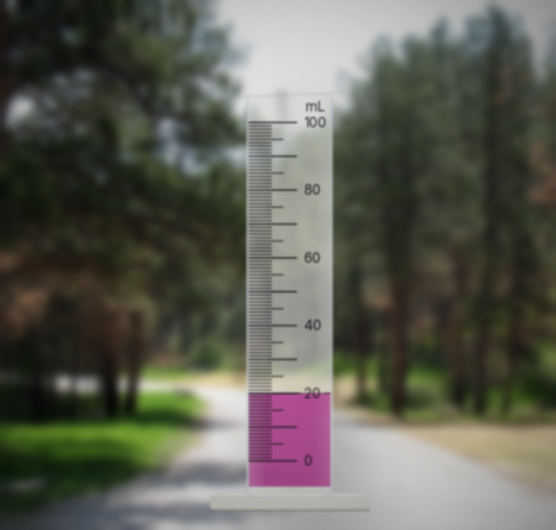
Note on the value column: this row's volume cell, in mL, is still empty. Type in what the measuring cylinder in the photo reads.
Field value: 20 mL
